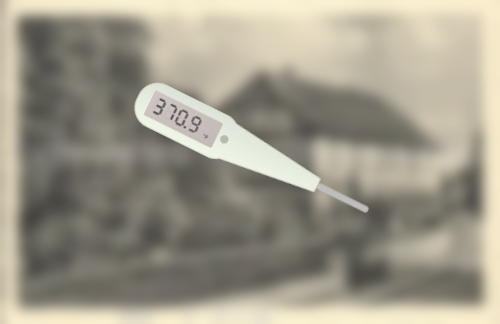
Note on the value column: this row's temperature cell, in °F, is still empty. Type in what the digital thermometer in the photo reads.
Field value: 370.9 °F
